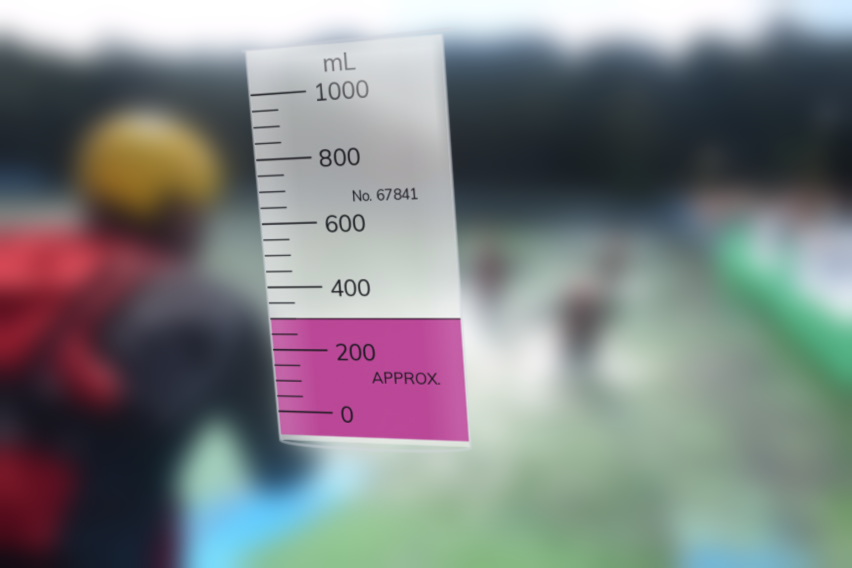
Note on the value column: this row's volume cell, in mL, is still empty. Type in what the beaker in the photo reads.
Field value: 300 mL
